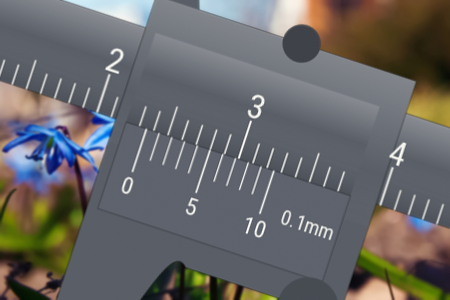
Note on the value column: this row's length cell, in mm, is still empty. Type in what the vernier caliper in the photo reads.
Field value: 23.5 mm
